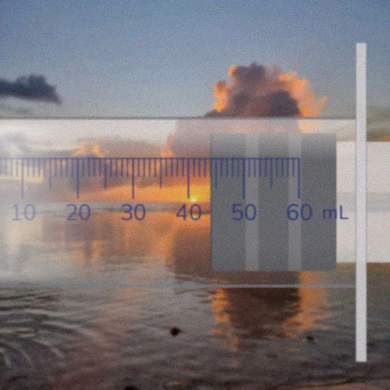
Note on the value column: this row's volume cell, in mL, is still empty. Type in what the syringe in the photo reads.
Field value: 44 mL
